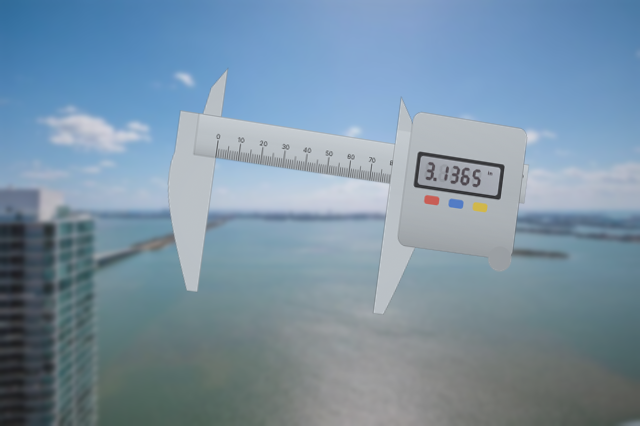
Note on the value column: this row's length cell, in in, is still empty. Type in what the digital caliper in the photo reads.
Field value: 3.1365 in
